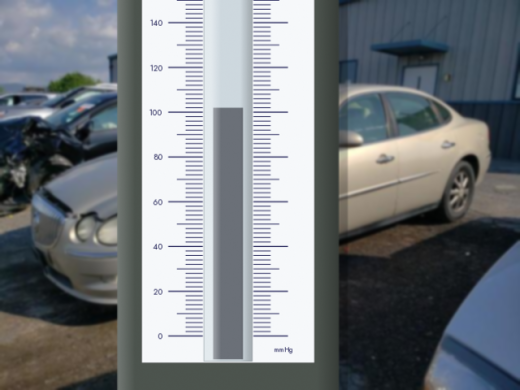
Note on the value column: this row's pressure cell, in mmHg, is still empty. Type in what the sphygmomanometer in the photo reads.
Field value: 102 mmHg
